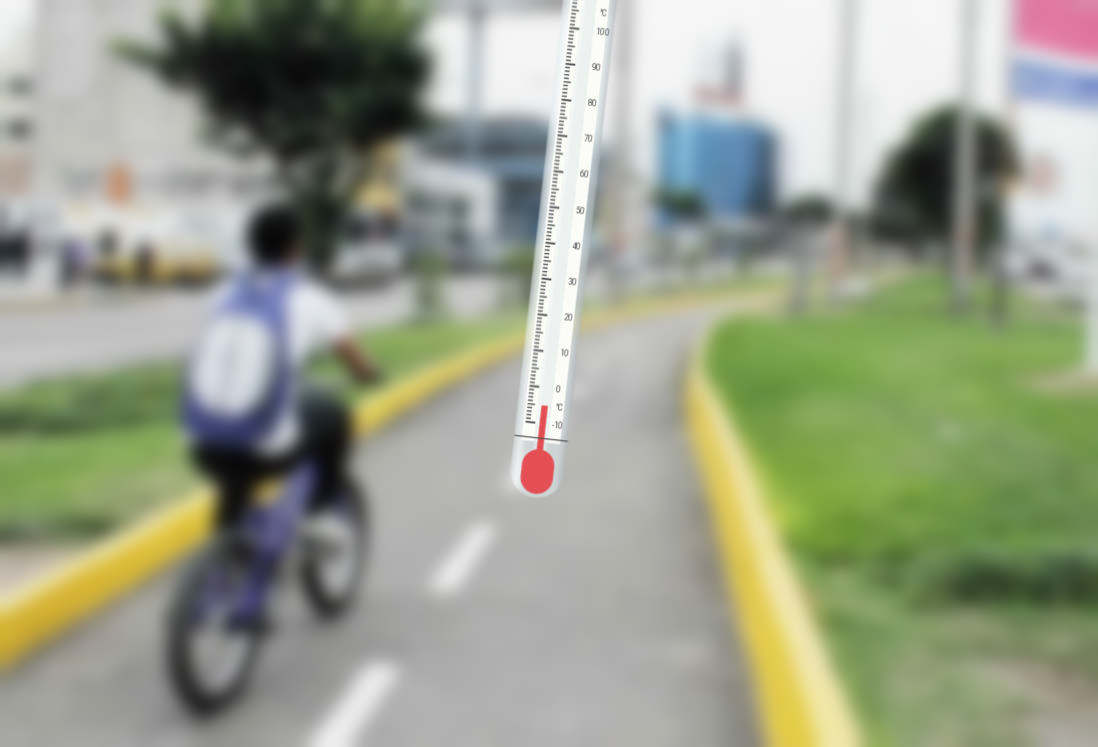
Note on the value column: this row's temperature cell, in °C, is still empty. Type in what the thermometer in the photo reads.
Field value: -5 °C
